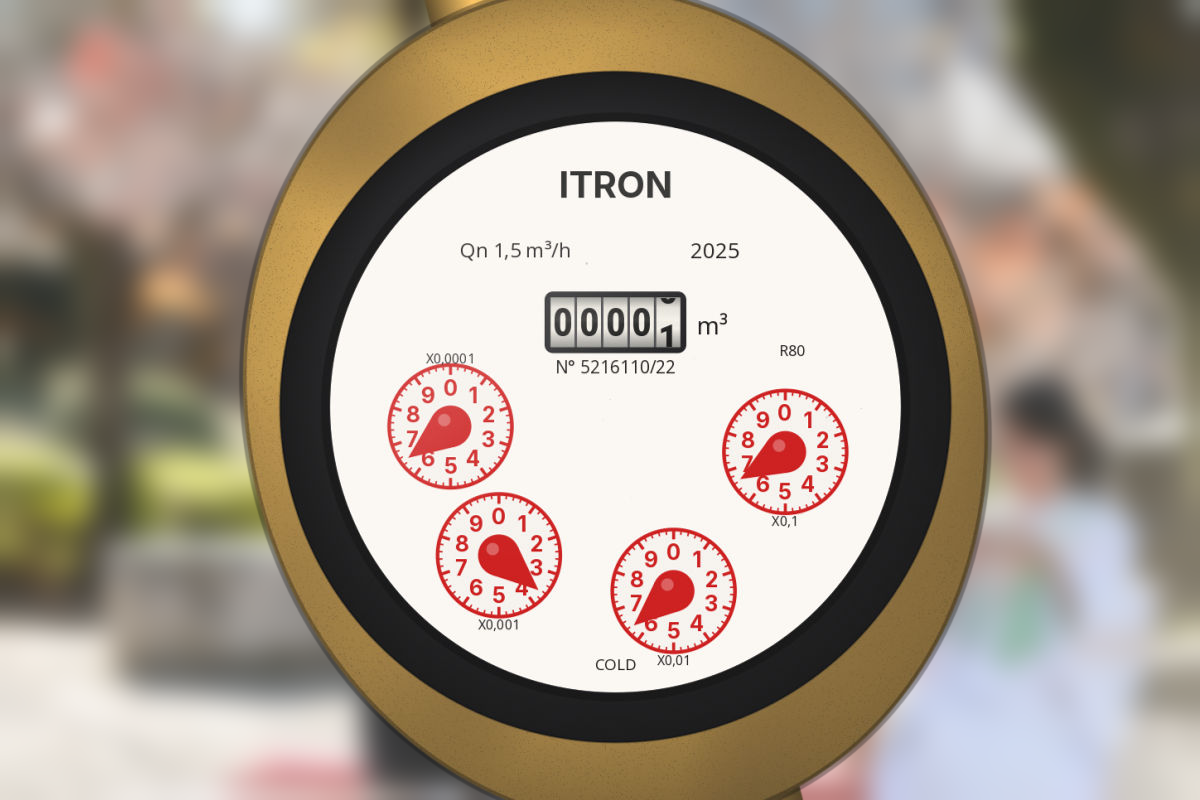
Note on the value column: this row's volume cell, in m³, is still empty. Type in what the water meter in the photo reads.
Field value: 0.6636 m³
